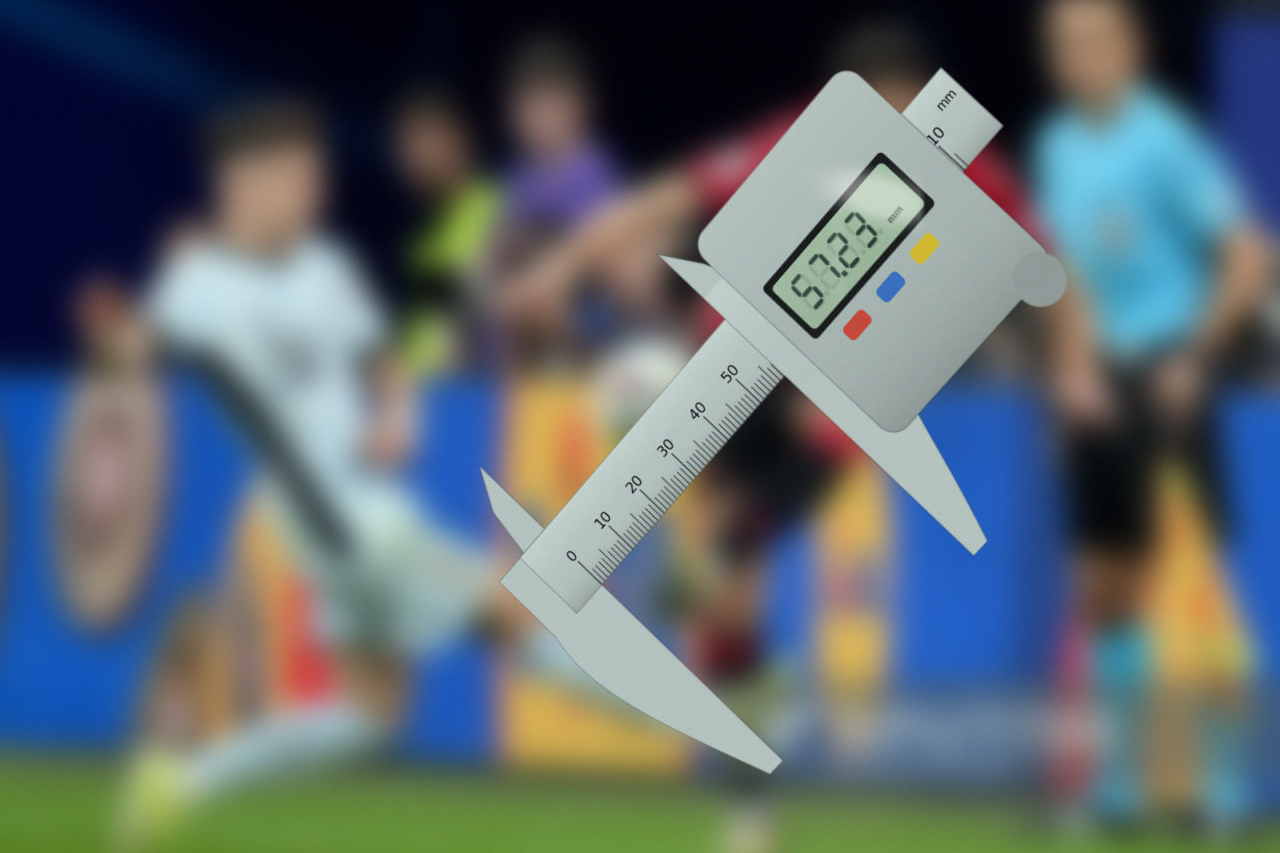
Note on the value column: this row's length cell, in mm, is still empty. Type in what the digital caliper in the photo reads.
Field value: 57.23 mm
